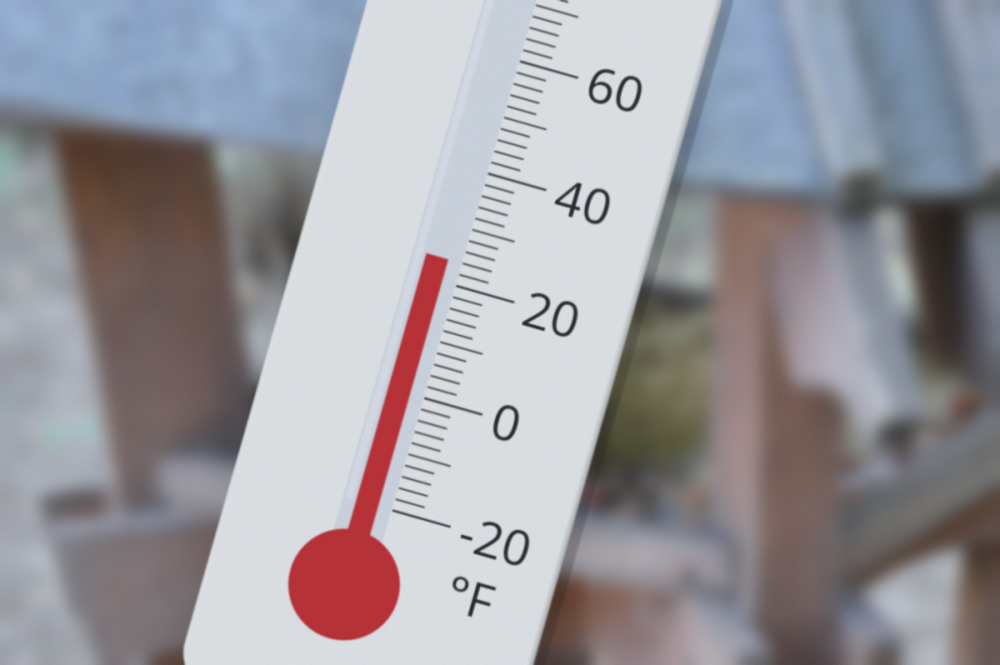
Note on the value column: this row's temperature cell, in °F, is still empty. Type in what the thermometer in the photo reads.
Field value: 24 °F
